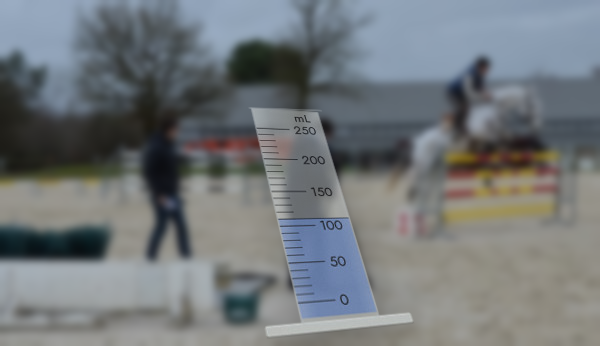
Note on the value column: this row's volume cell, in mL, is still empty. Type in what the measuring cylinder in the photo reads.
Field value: 110 mL
